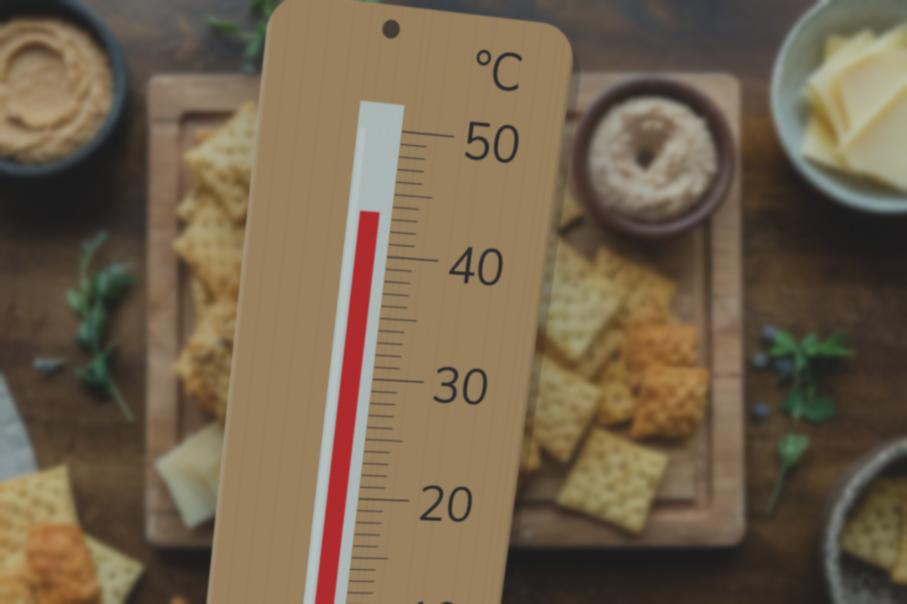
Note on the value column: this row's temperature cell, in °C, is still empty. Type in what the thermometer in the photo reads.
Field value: 43.5 °C
